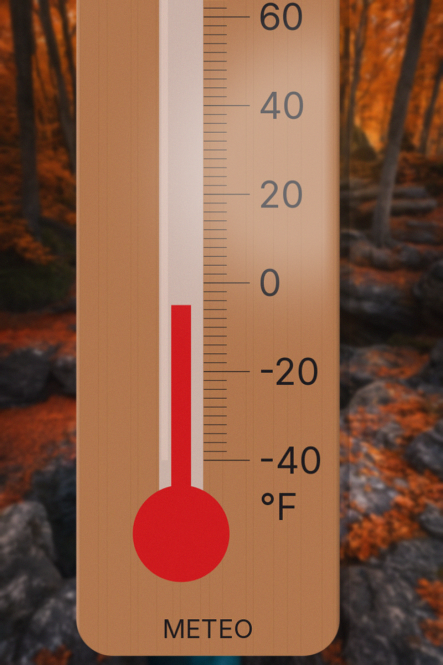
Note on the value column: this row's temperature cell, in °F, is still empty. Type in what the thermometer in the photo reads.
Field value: -5 °F
